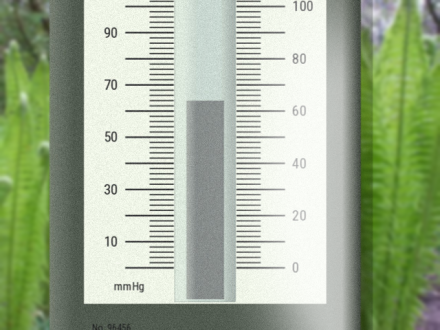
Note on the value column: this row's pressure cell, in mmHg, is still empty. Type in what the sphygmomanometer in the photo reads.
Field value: 64 mmHg
